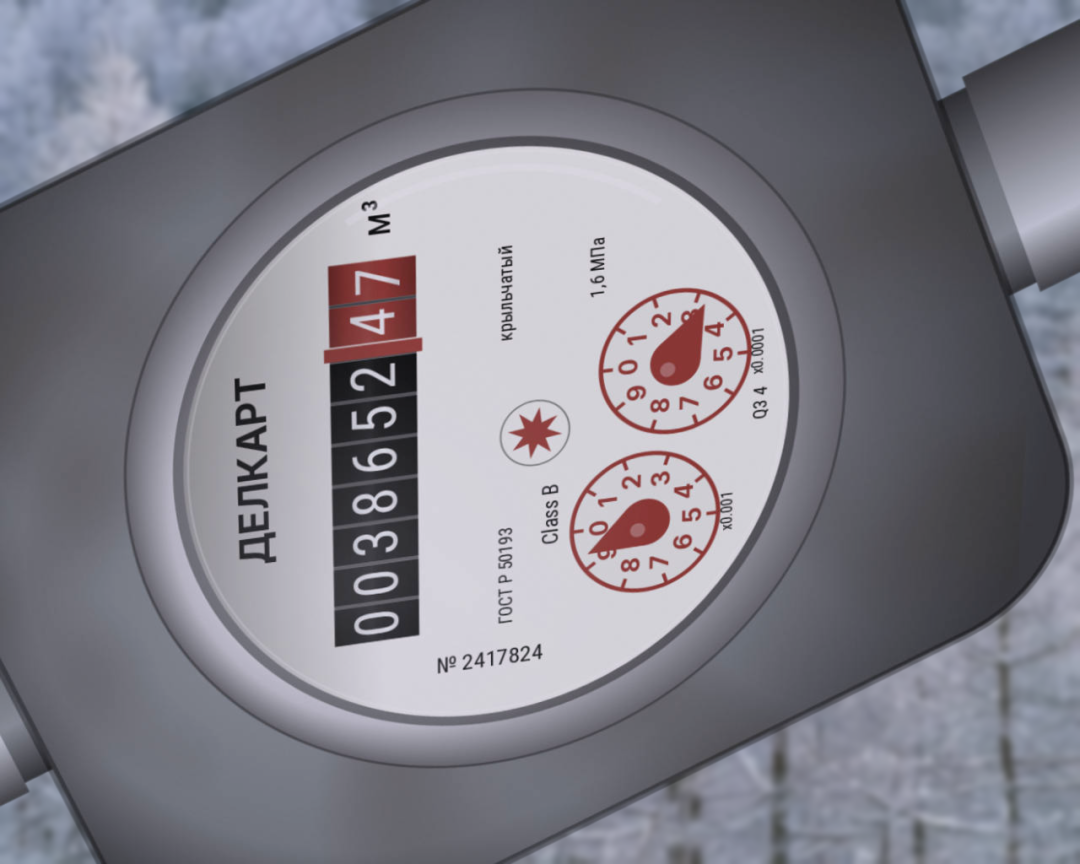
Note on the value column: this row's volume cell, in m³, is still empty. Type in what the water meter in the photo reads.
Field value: 38652.4693 m³
